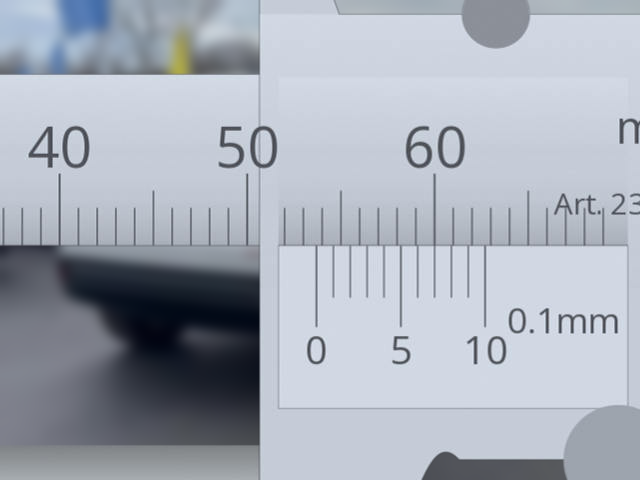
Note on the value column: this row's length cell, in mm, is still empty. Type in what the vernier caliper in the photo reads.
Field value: 53.7 mm
